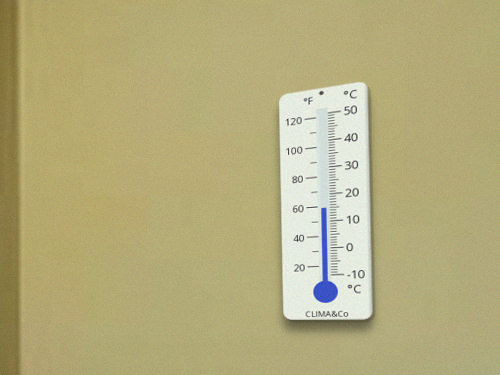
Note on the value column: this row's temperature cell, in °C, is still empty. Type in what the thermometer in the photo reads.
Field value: 15 °C
